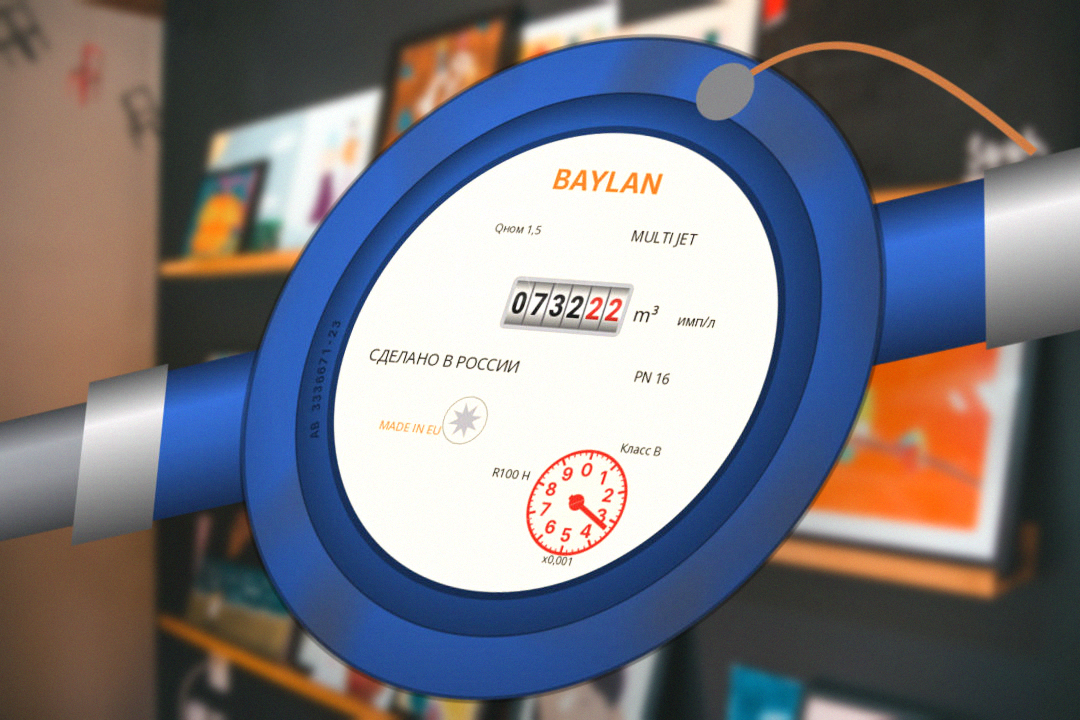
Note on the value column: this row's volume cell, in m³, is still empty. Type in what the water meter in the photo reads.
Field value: 732.223 m³
